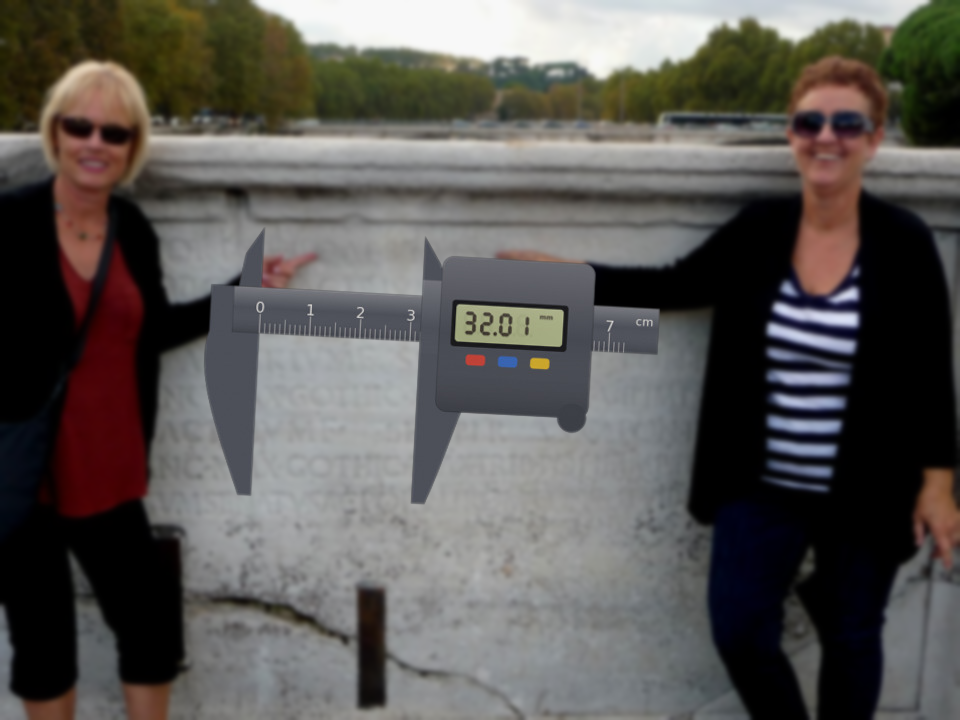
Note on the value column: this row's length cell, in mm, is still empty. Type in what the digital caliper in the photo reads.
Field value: 32.01 mm
